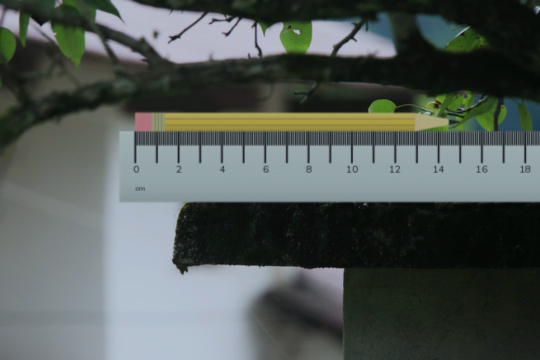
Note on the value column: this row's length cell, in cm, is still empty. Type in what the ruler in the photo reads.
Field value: 15 cm
